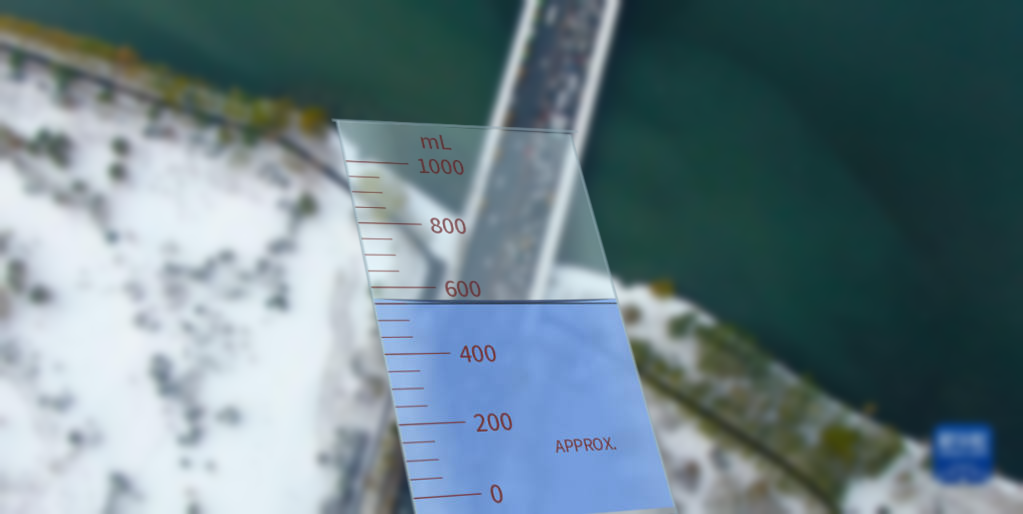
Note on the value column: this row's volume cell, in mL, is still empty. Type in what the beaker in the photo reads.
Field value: 550 mL
